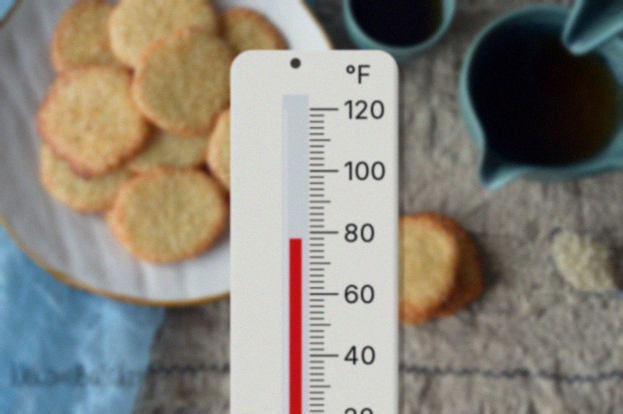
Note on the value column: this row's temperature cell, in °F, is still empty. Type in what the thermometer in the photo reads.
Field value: 78 °F
